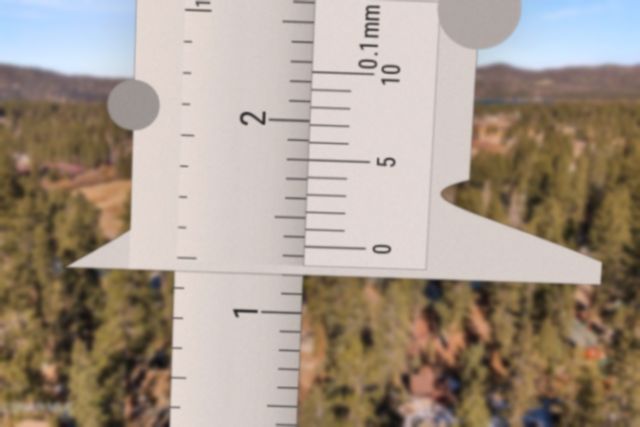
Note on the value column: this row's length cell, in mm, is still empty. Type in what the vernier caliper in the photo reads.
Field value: 13.5 mm
